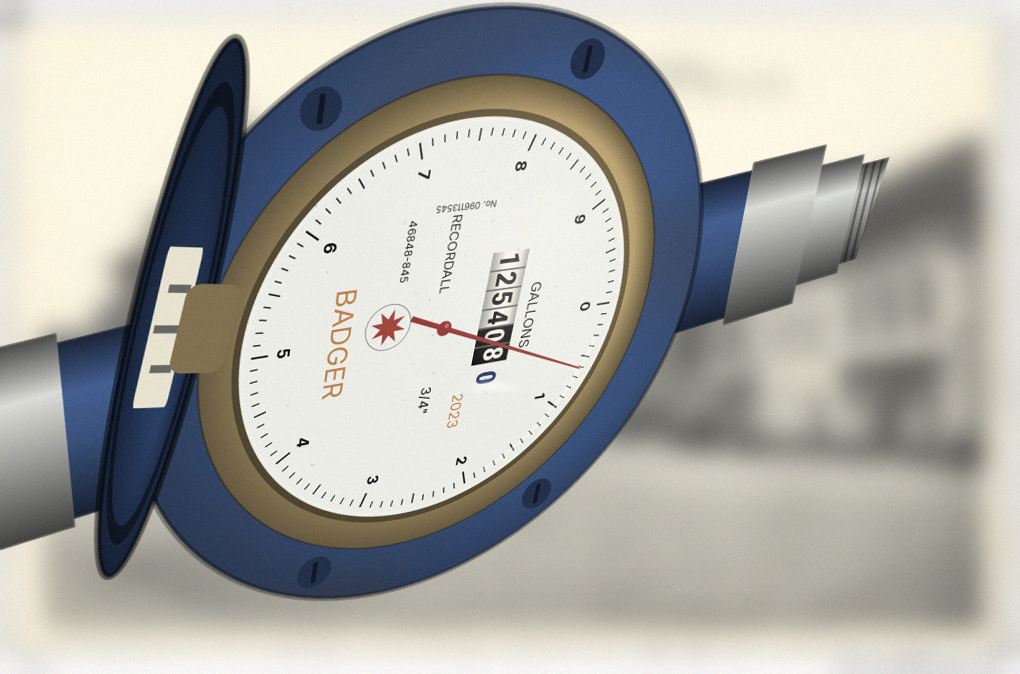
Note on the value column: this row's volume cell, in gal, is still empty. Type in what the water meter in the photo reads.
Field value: 1254080.6 gal
